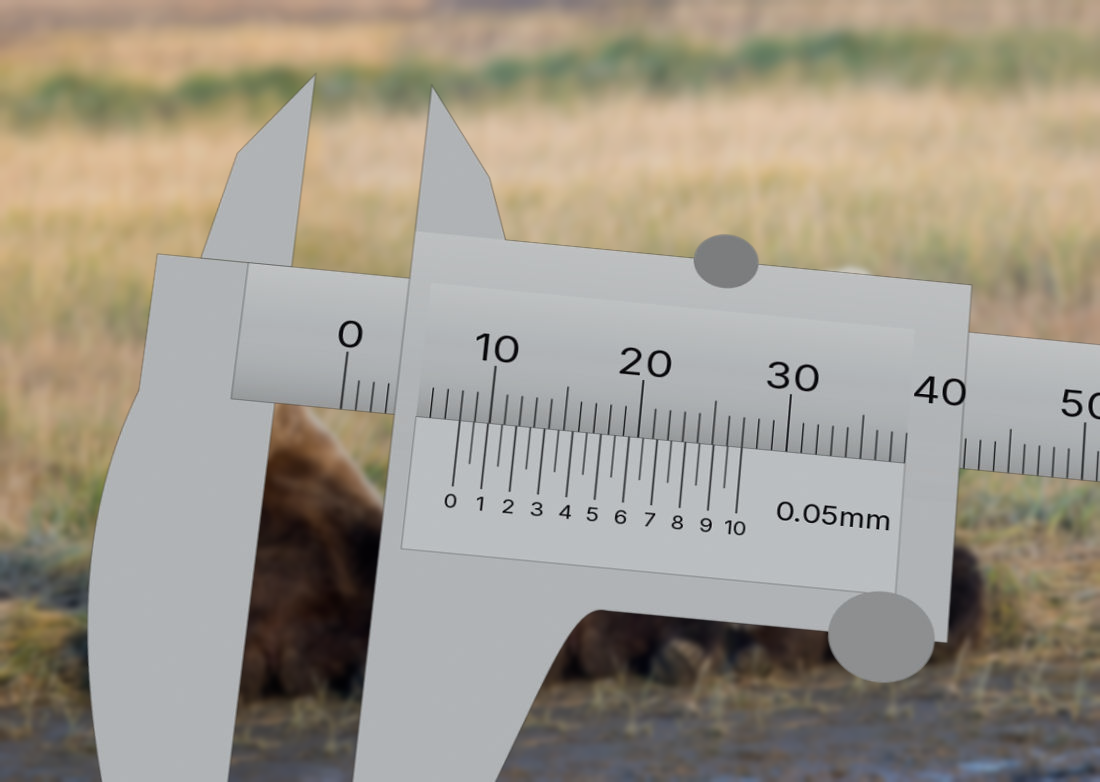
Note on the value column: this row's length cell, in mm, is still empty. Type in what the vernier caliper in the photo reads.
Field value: 8.0 mm
